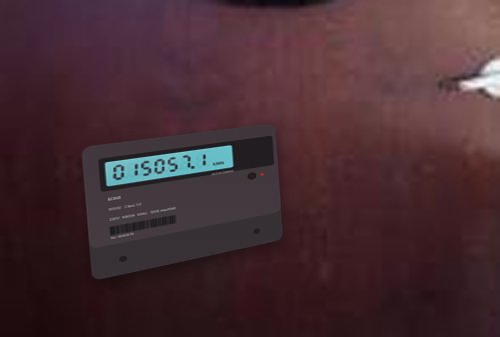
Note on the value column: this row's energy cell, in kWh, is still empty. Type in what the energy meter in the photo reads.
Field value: 15057.1 kWh
